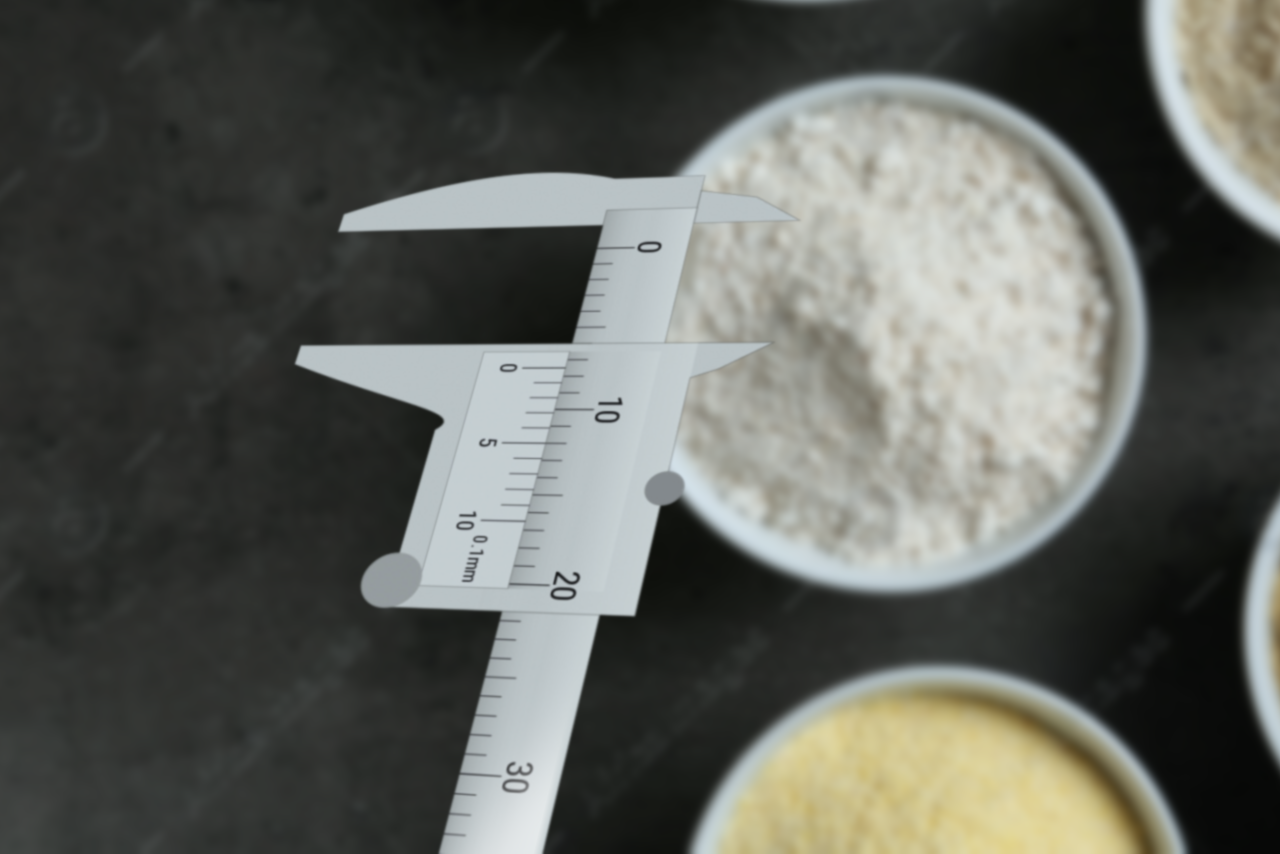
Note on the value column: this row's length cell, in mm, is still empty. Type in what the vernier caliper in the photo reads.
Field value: 7.5 mm
